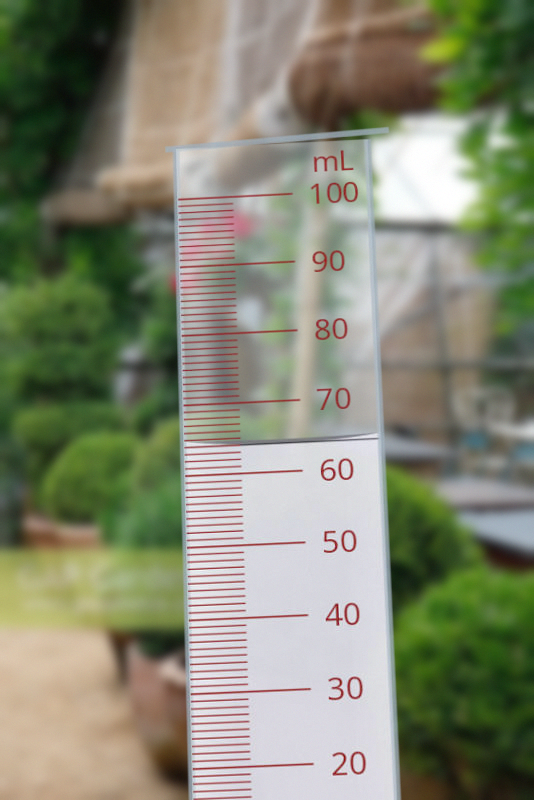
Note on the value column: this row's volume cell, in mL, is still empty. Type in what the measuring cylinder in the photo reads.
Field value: 64 mL
